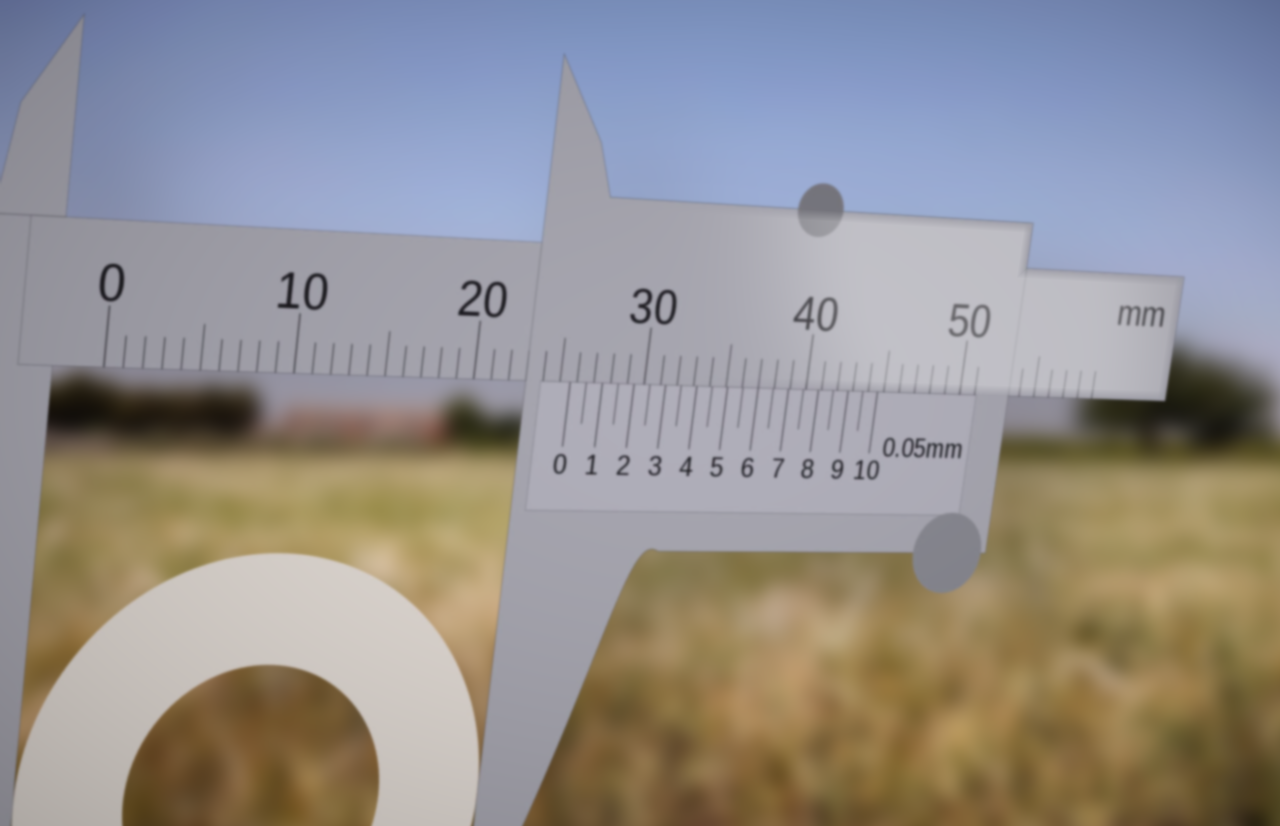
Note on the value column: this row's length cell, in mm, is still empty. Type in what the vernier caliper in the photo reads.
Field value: 25.6 mm
